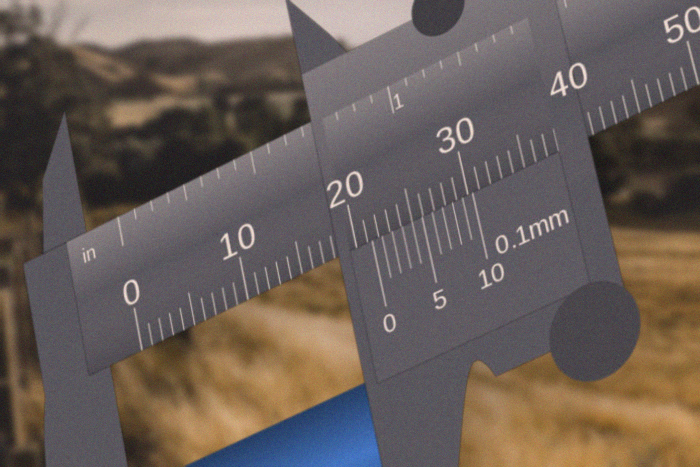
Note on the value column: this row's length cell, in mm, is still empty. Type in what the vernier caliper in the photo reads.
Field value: 21.4 mm
